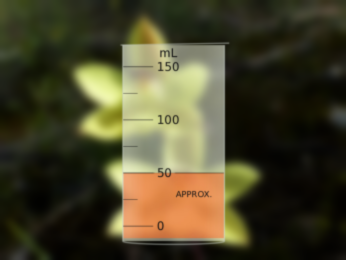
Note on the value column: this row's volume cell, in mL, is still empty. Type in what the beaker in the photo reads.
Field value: 50 mL
